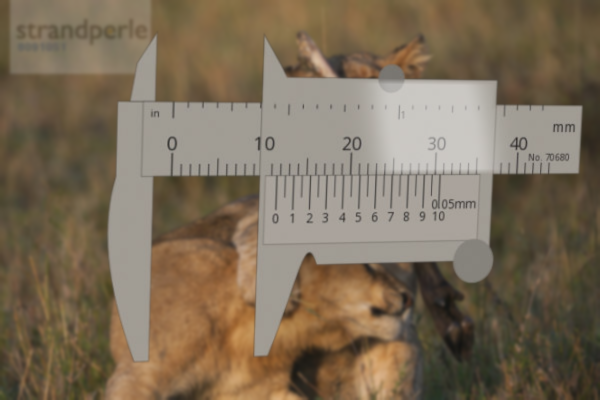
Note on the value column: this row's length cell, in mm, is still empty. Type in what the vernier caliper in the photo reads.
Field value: 11.6 mm
